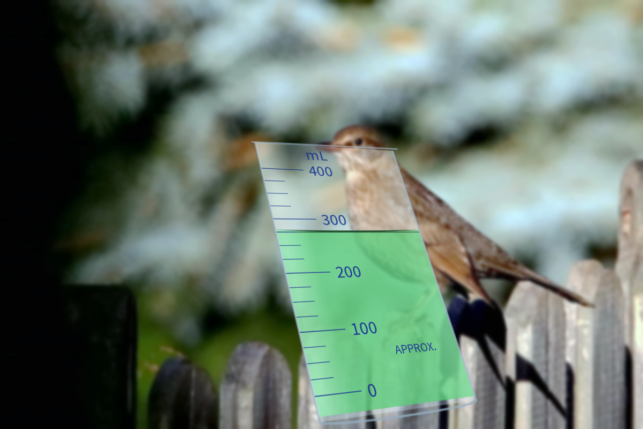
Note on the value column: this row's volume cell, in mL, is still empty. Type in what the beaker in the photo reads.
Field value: 275 mL
